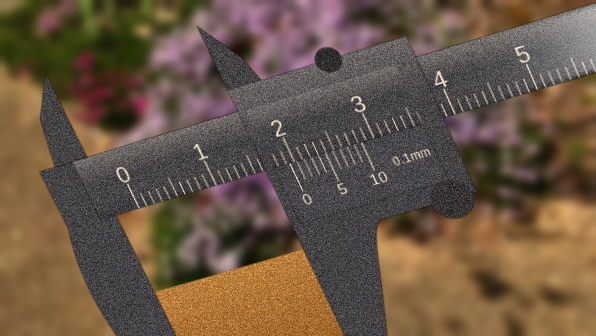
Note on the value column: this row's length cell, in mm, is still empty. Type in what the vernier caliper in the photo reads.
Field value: 19.4 mm
